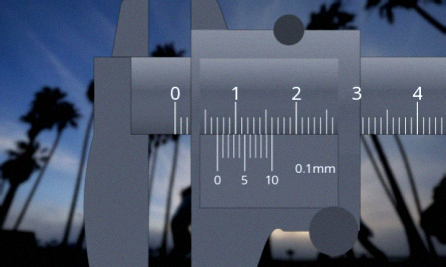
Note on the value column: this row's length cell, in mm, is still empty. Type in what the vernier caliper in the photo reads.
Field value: 7.0 mm
